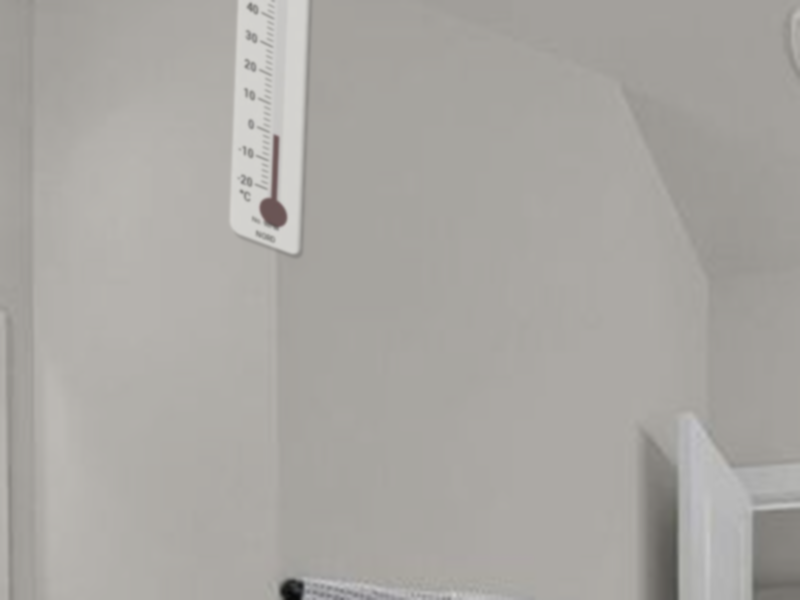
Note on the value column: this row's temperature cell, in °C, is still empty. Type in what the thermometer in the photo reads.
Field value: 0 °C
